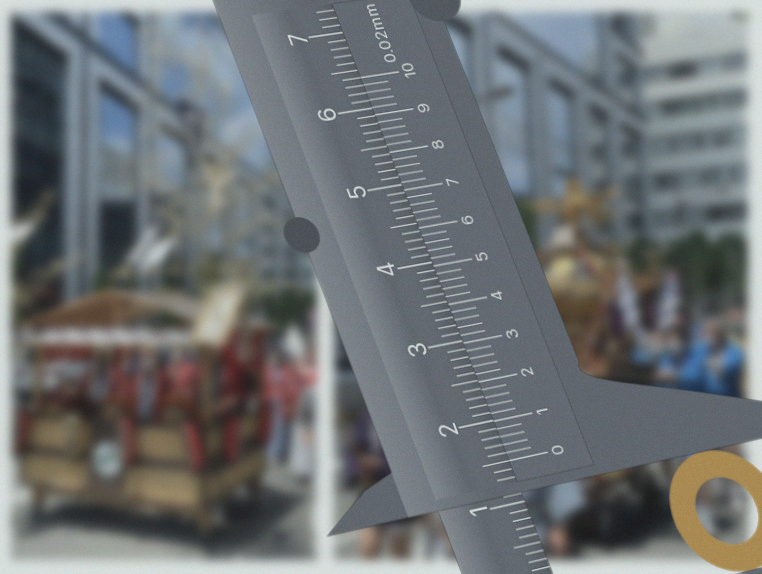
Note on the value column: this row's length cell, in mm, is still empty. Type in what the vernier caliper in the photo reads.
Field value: 15.0 mm
